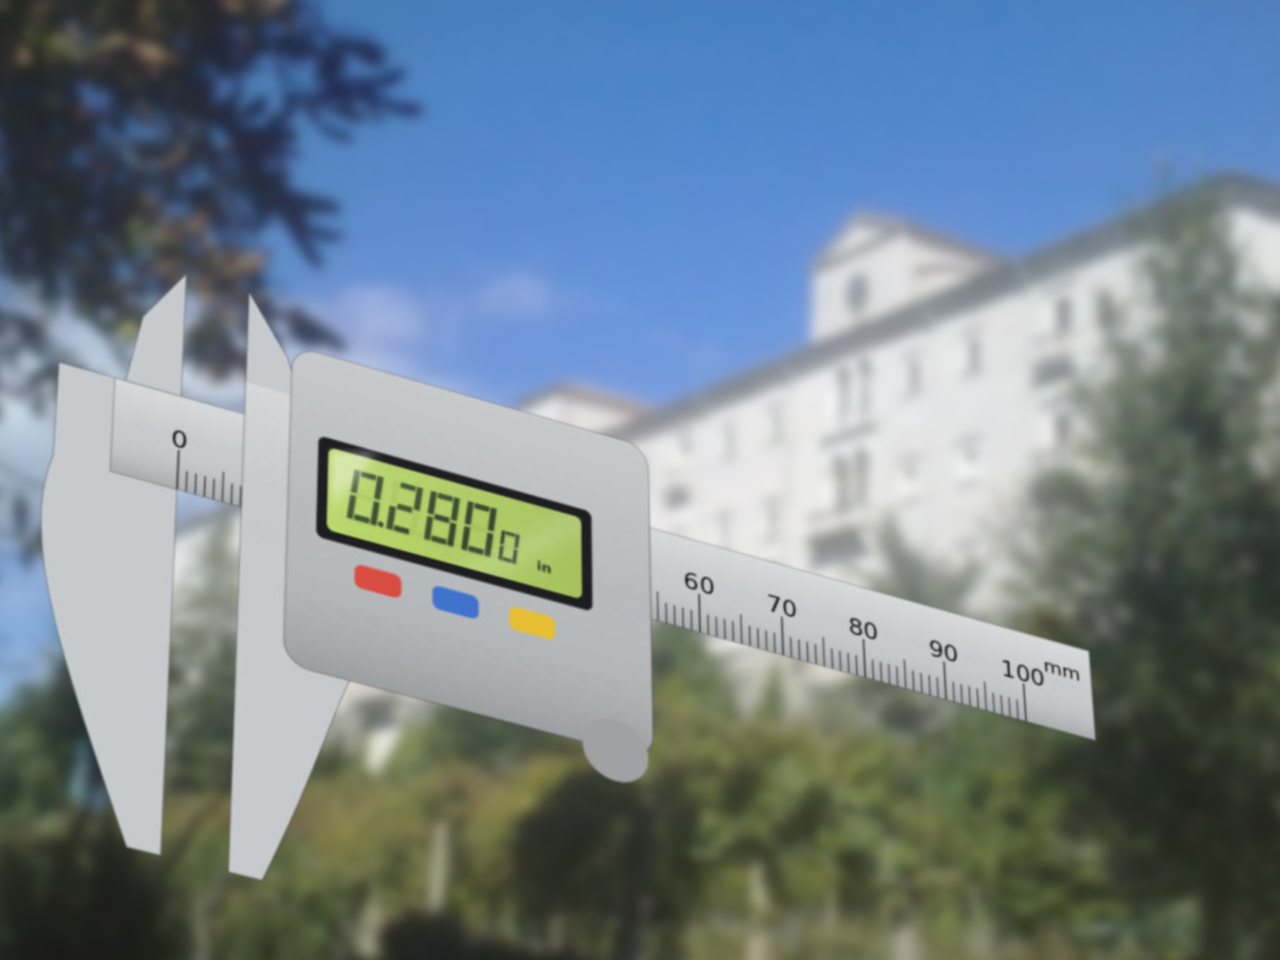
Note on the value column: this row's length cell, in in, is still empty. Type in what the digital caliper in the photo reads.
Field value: 0.2800 in
